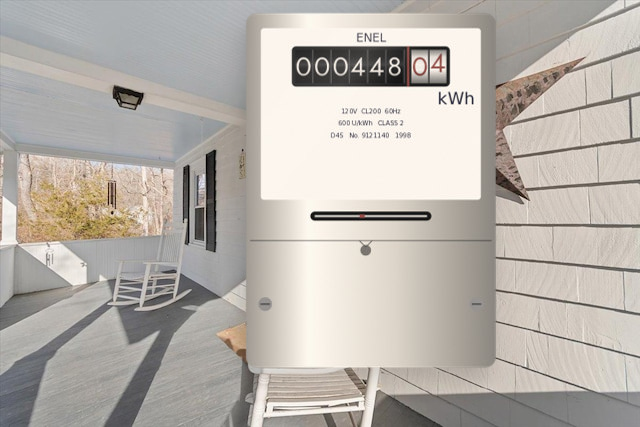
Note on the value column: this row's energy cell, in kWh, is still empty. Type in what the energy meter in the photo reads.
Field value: 448.04 kWh
